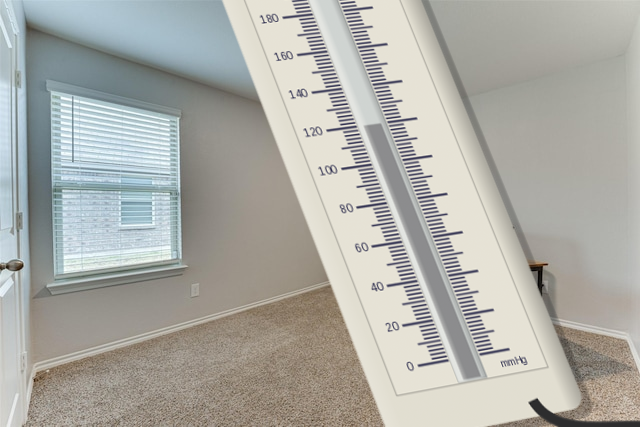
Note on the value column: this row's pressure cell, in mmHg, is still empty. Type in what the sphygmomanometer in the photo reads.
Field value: 120 mmHg
